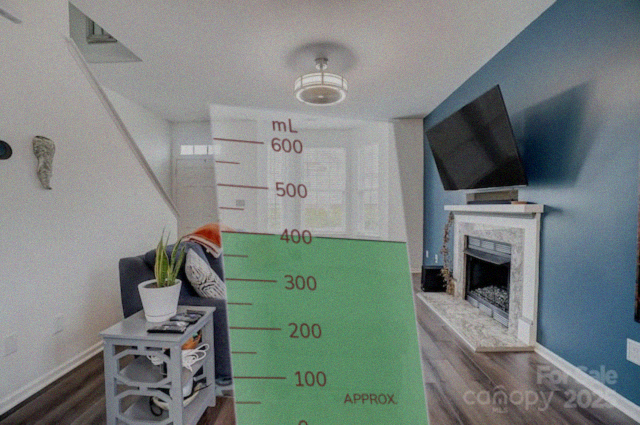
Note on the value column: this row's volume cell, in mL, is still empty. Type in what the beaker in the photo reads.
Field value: 400 mL
